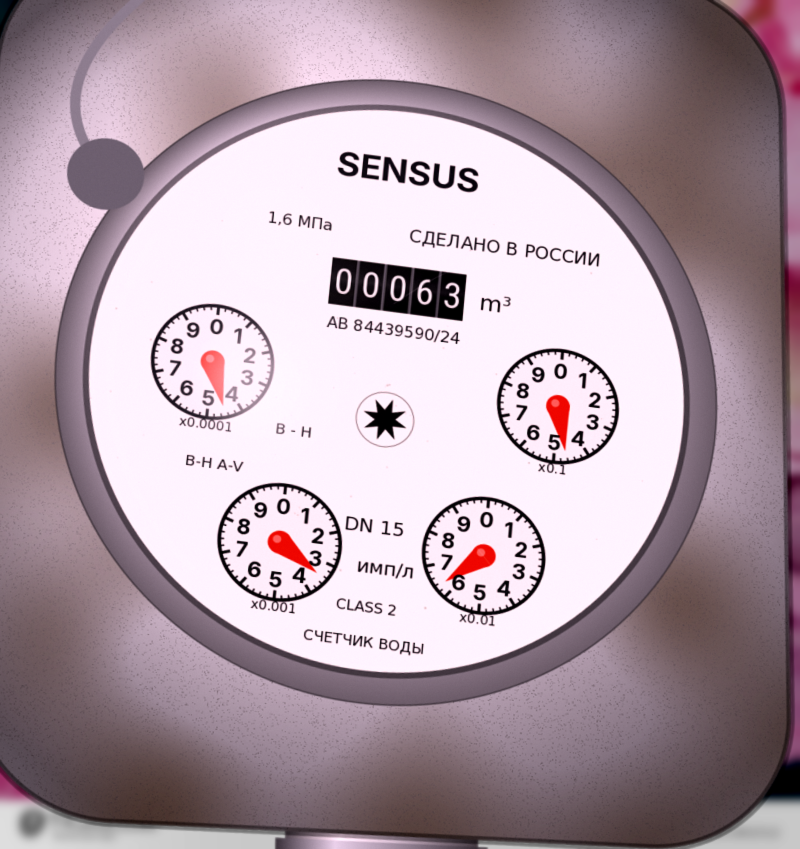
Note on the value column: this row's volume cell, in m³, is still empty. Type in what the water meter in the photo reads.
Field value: 63.4634 m³
